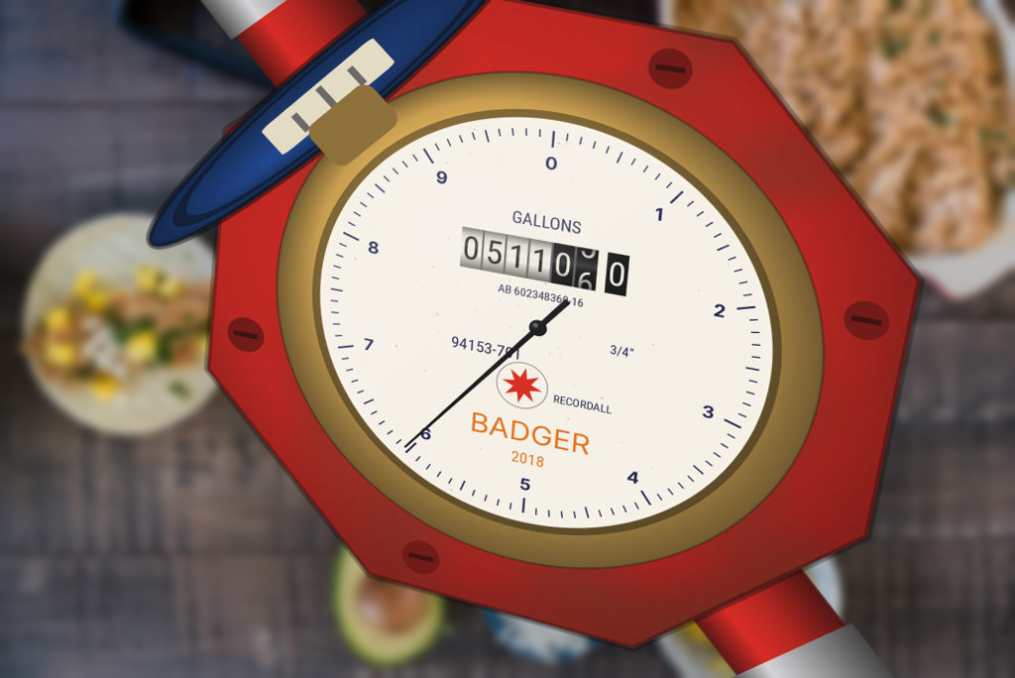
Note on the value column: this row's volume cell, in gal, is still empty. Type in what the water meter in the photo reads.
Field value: 511056.0 gal
